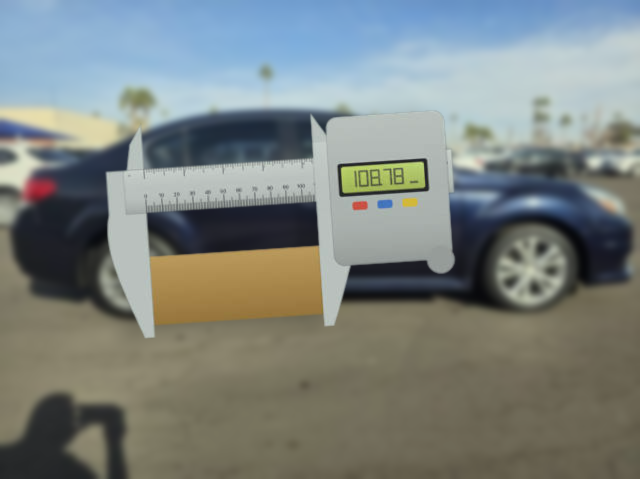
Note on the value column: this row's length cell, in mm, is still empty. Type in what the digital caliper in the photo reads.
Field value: 108.78 mm
